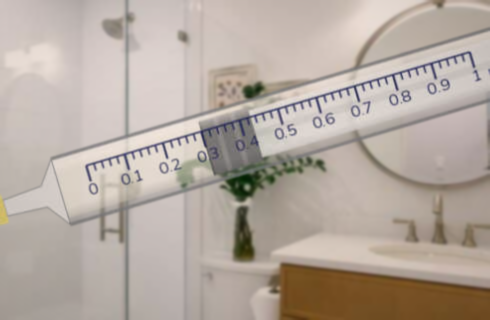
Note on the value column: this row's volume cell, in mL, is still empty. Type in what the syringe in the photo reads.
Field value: 0.3 mL
